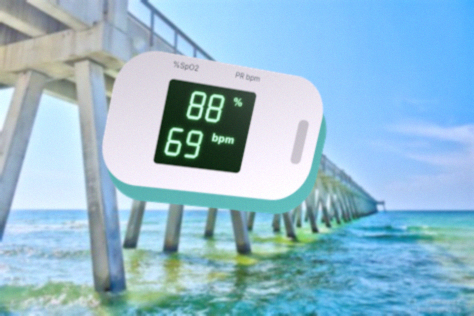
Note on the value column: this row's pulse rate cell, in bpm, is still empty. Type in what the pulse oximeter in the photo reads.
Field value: 69 bpm
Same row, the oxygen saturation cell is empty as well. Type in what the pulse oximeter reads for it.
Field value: 88 %
